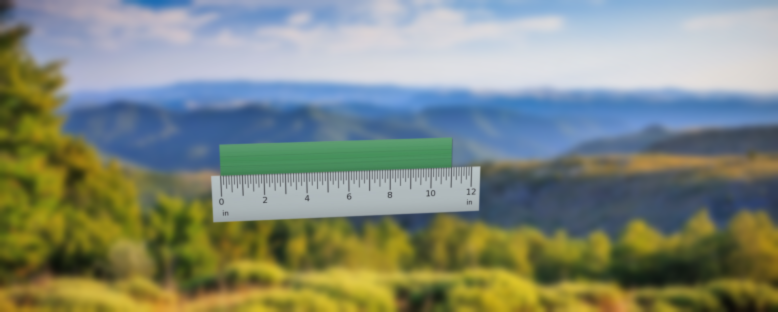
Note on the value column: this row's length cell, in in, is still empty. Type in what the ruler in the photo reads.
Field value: 11 in
